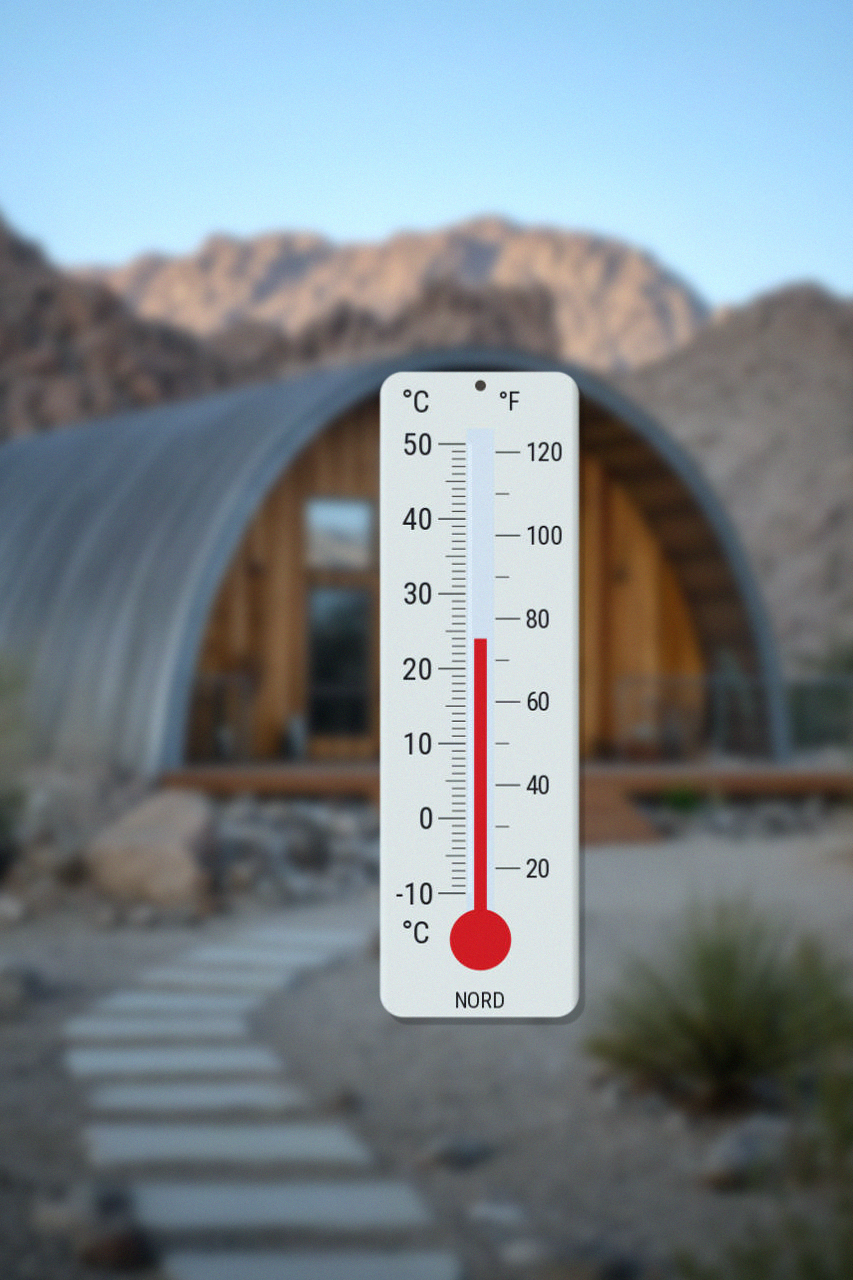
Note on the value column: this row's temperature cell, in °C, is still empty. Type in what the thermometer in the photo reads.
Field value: 24 °C
